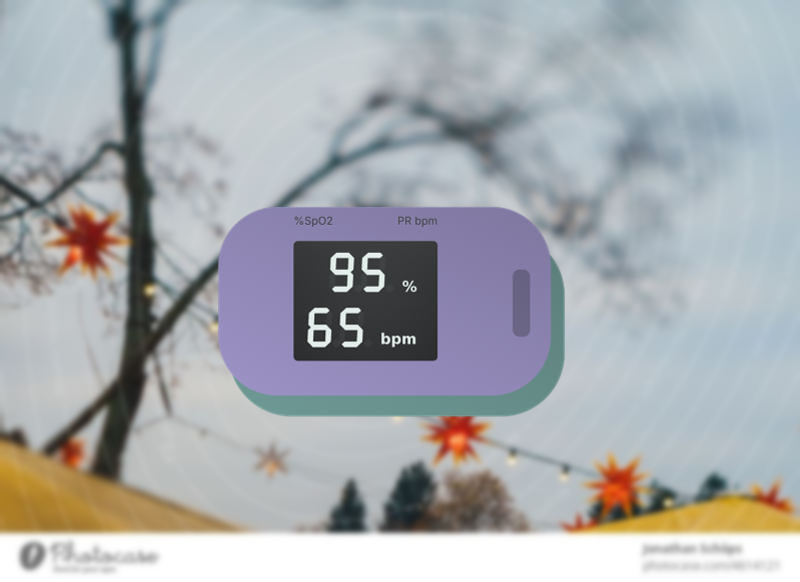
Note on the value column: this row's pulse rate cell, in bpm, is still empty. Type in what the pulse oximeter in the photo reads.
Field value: 65 bpm
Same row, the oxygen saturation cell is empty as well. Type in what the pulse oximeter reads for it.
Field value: 95 %
